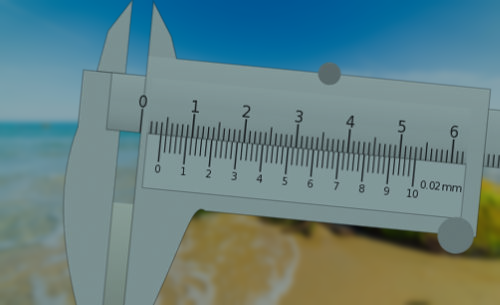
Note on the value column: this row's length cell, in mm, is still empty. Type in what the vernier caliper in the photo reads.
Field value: 4.0 mm
